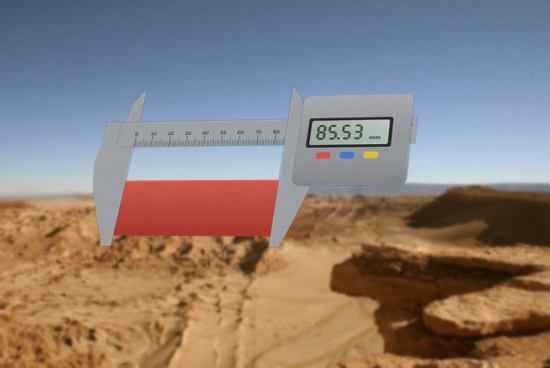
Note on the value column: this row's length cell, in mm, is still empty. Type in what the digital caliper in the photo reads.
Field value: 85.53 mm
